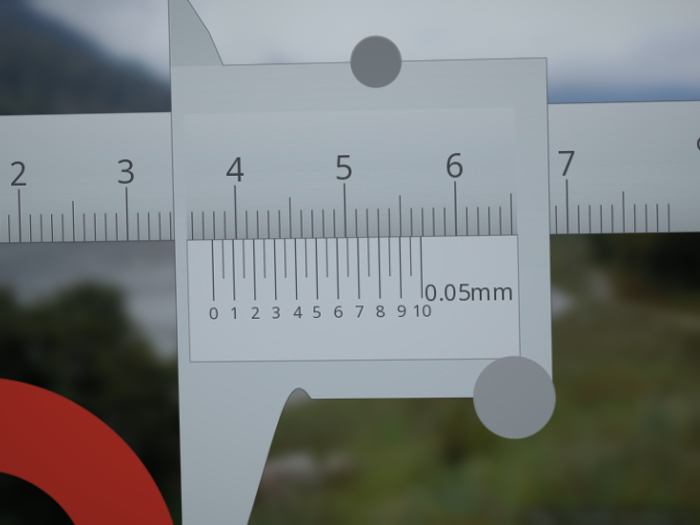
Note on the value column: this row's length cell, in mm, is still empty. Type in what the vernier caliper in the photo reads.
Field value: 37.8 mm
